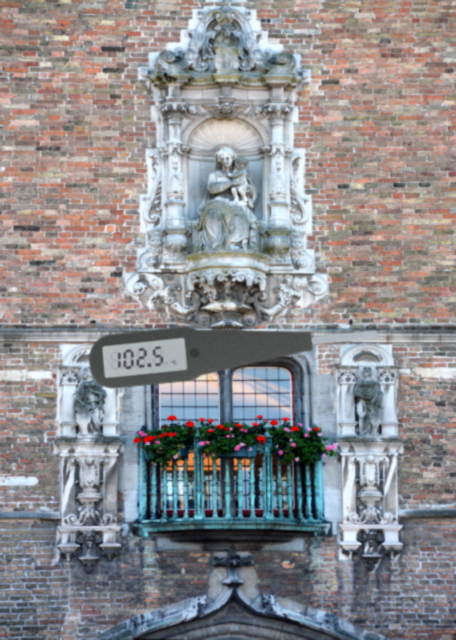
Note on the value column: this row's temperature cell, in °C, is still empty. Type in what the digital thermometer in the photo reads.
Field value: 102.5 °C
